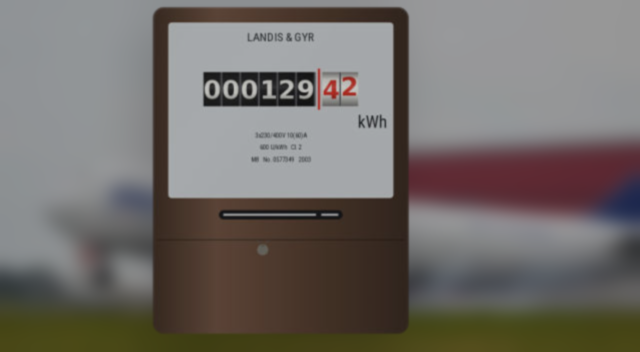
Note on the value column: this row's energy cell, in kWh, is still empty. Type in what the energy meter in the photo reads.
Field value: 129.42 kWh
